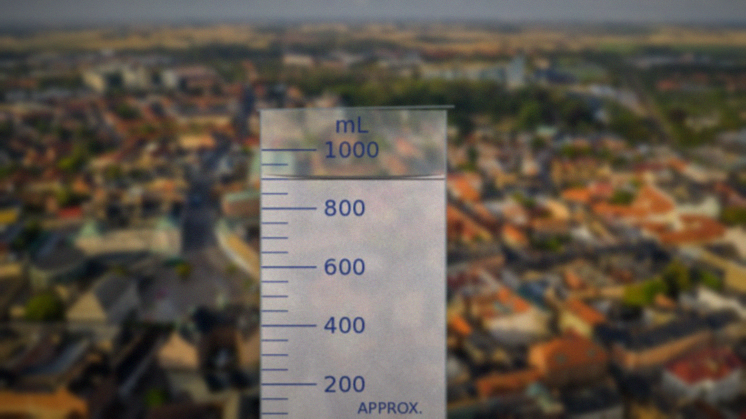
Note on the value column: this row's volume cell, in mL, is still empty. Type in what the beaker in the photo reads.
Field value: 900 mL
